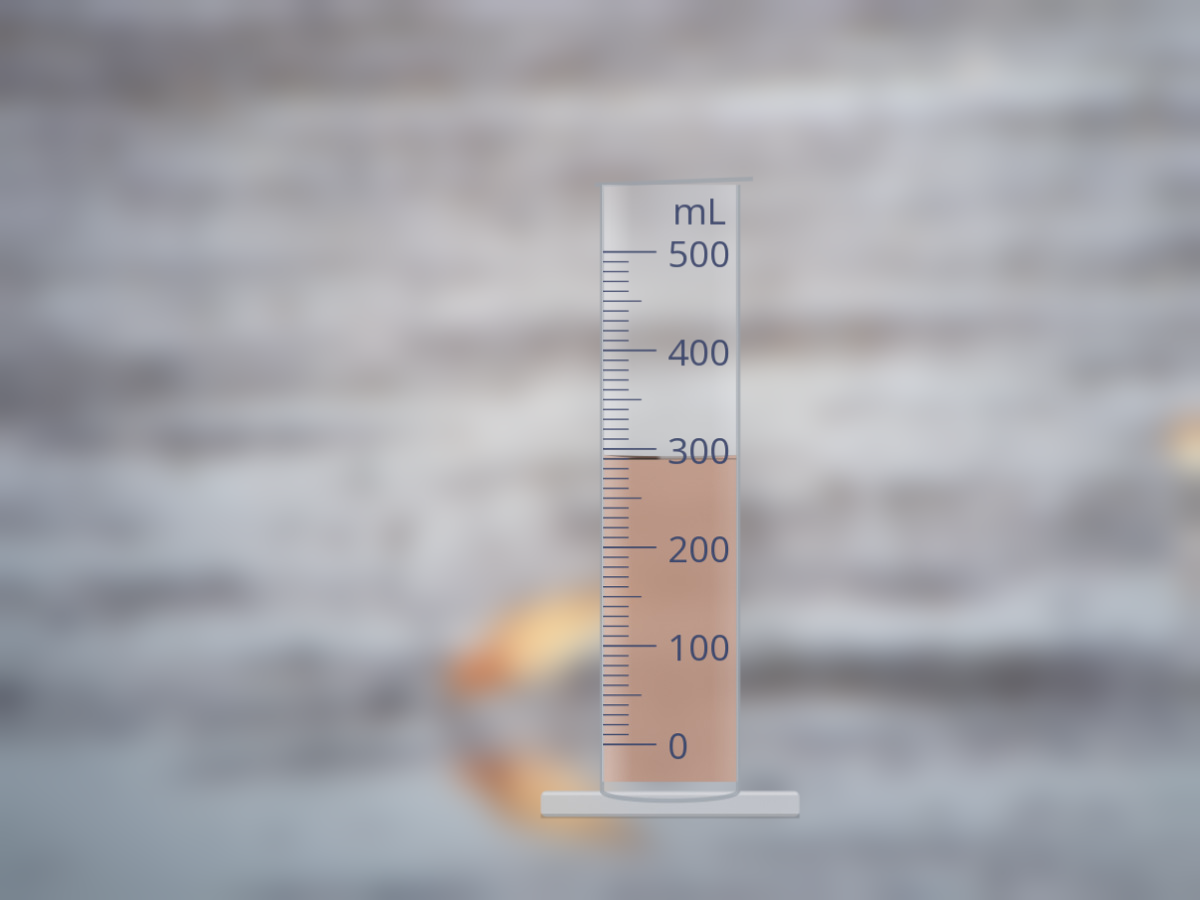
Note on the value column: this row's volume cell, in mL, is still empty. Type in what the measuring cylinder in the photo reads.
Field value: 290 mL
